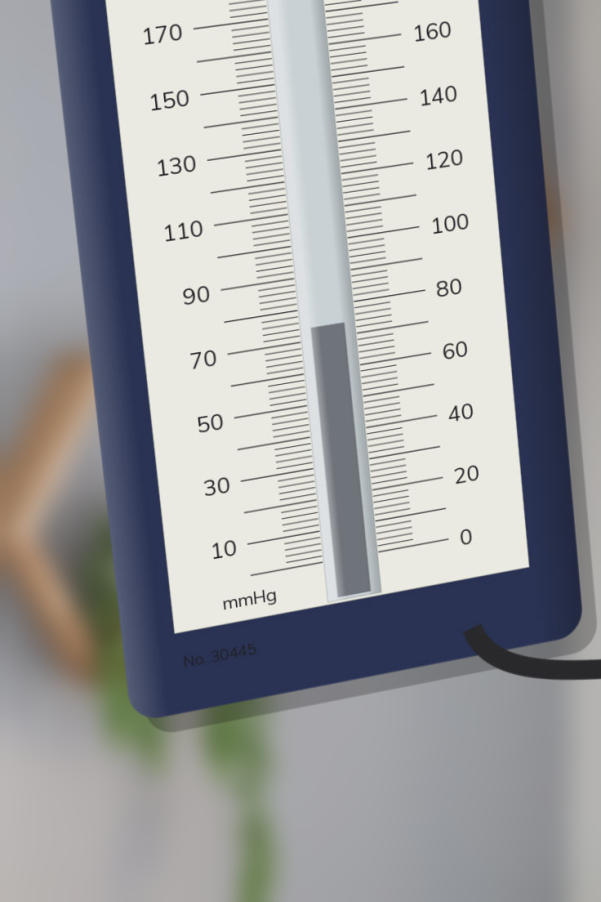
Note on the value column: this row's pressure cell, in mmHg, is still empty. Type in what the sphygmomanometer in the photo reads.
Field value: 74 mmHg
